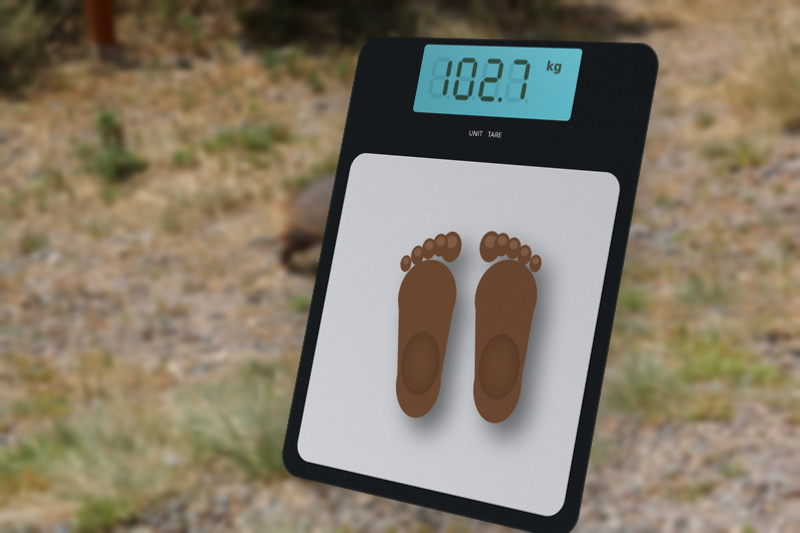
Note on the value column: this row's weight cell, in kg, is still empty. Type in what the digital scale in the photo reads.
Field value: 102.7 kg
